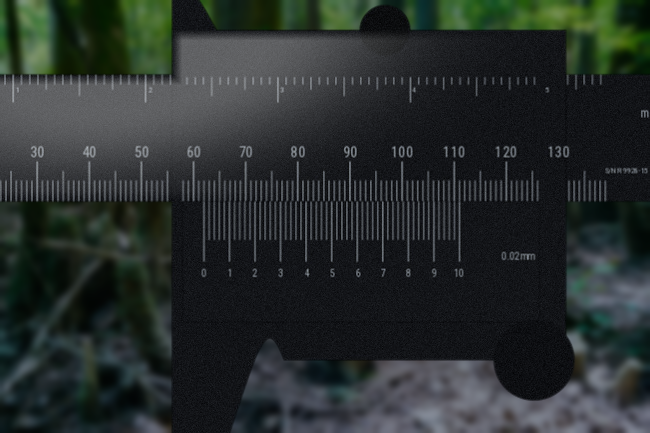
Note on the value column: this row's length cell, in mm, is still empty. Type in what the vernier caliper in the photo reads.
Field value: 62.0 mm
